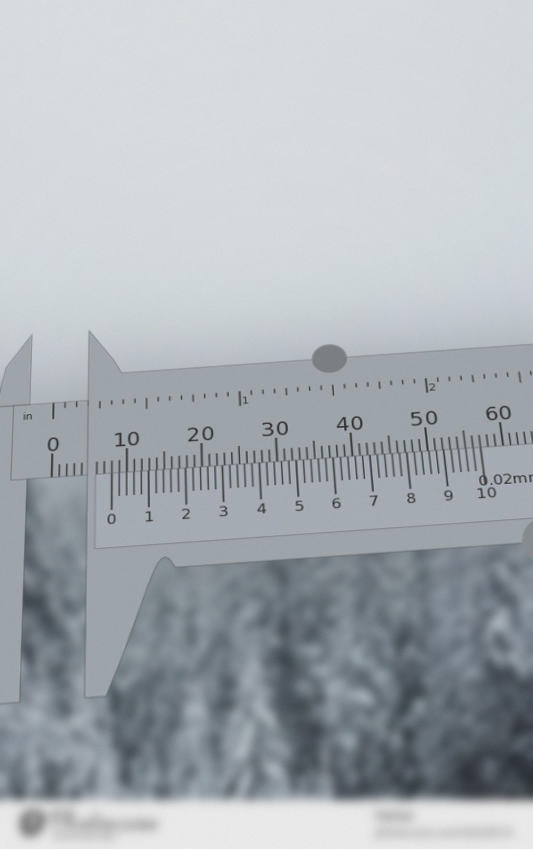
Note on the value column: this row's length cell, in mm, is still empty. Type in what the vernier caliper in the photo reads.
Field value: 8.0 mm
